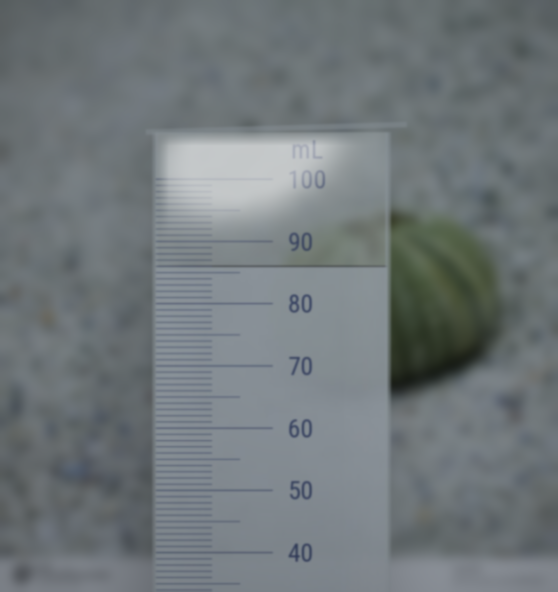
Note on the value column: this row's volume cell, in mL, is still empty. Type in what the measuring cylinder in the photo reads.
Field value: 86 mL
